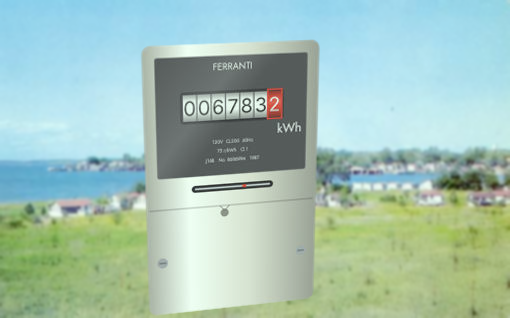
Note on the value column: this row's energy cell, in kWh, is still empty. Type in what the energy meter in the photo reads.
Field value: 6783.2 kWh
